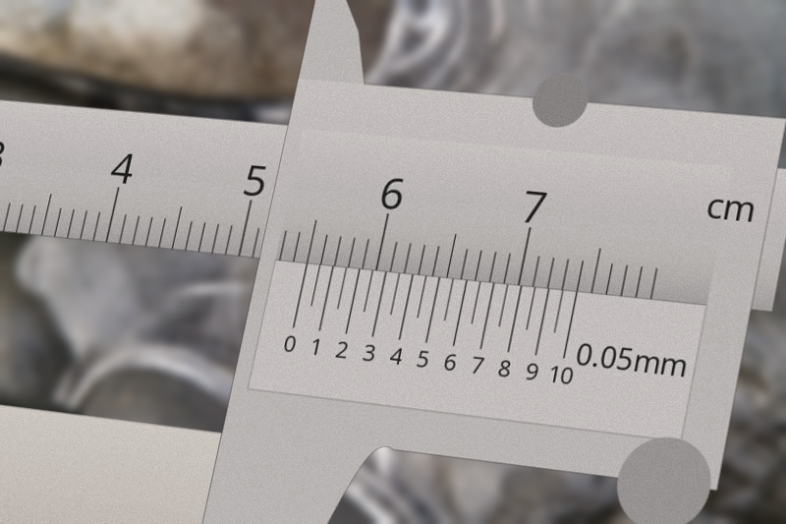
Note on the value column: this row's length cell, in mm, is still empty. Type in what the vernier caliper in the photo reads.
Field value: 55.0 mm
